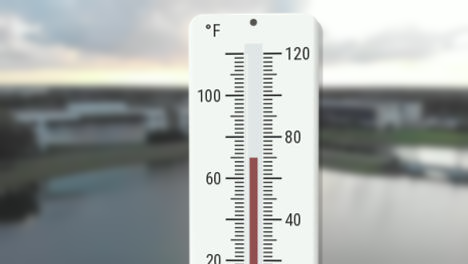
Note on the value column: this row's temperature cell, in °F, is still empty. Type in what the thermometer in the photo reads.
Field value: 70 °F
